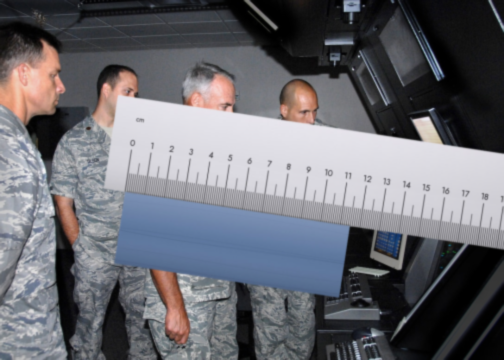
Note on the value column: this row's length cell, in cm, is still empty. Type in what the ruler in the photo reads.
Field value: 11.5 cm
